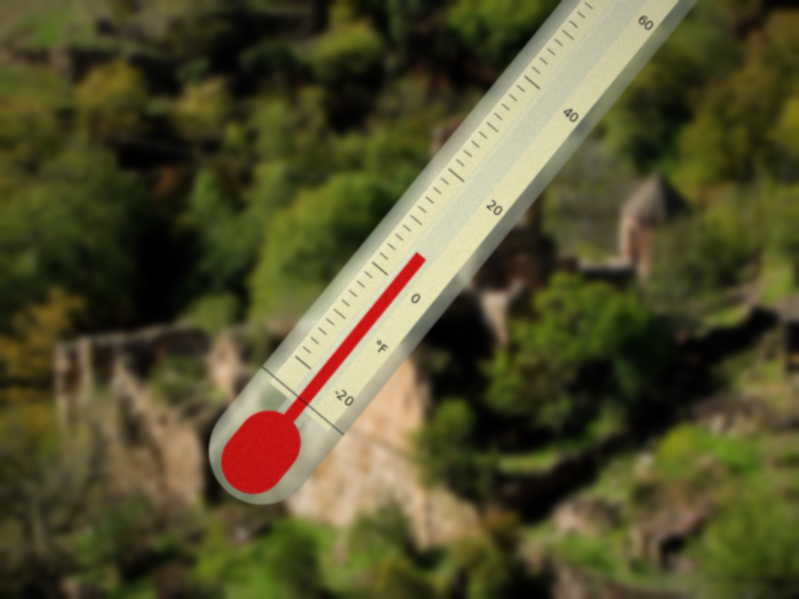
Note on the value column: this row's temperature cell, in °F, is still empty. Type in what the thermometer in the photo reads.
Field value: 6 °F
